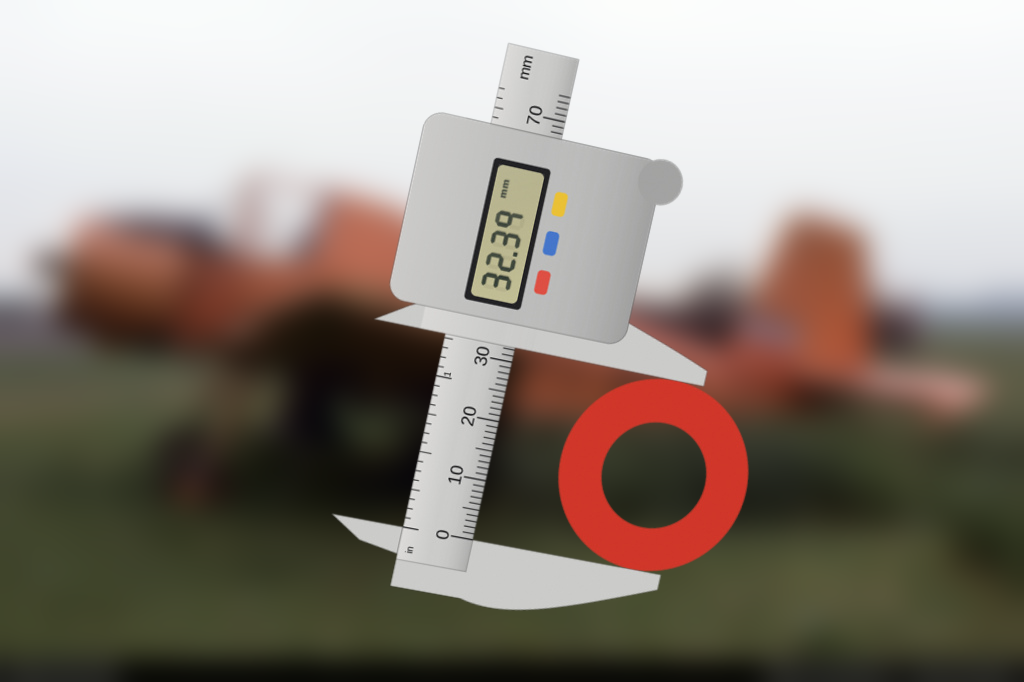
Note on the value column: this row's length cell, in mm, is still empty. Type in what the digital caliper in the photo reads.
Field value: 32.39 mm
